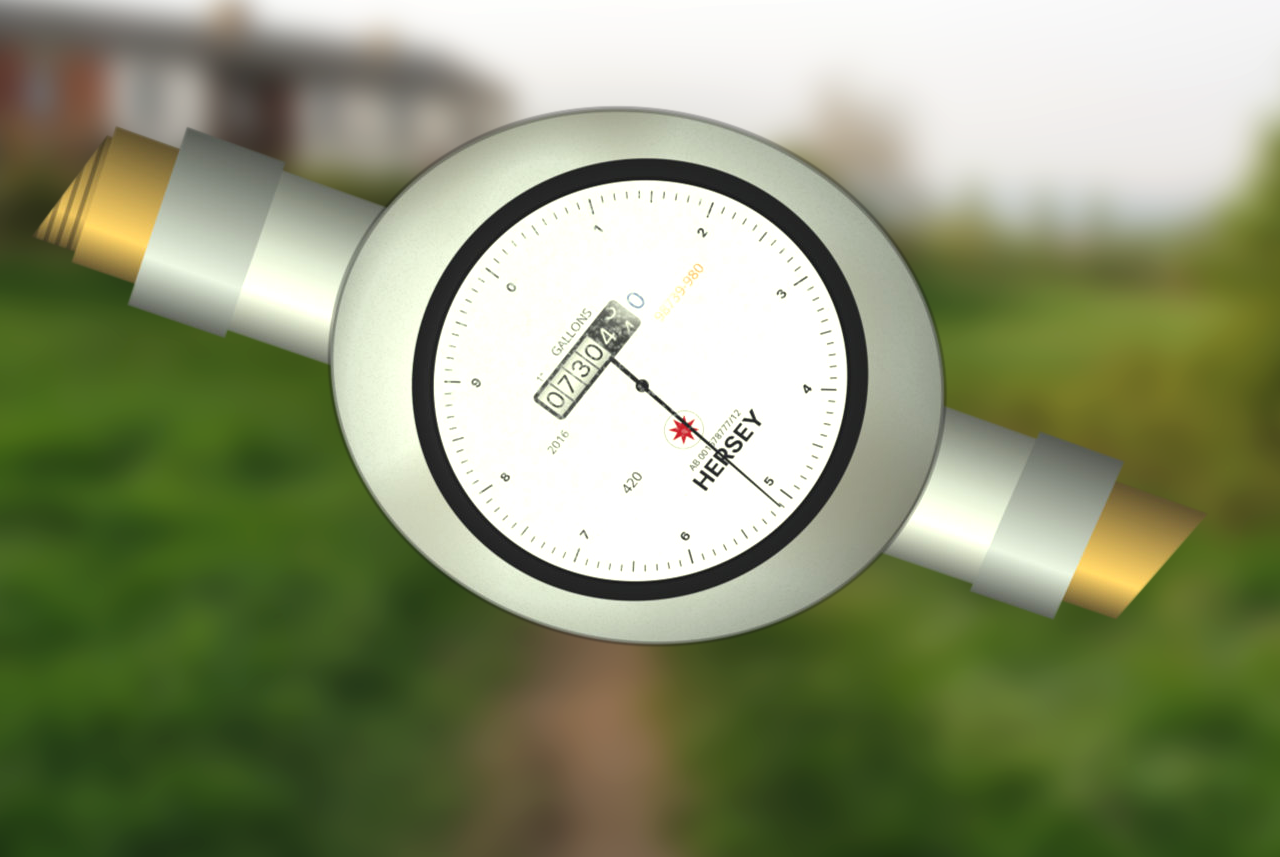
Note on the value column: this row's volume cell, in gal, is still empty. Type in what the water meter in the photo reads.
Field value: 730435.1 gal
